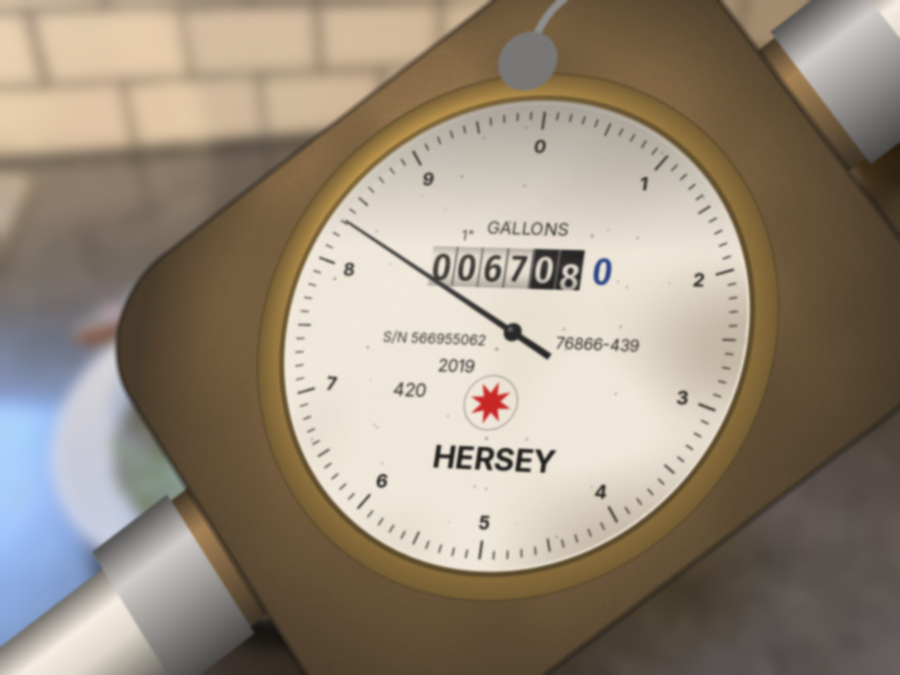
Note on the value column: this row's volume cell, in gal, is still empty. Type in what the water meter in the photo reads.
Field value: 67078.3 gal
